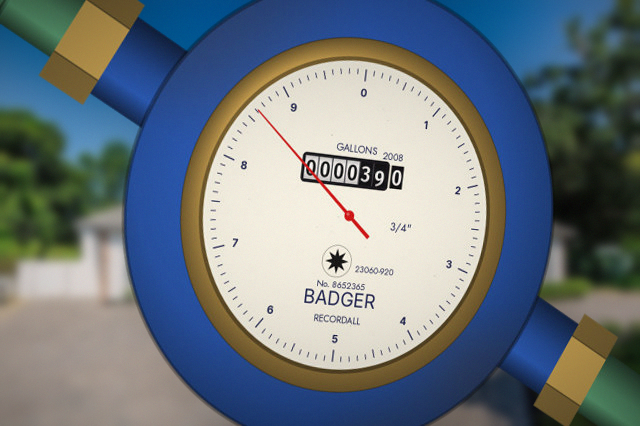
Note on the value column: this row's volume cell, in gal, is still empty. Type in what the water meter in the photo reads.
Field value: 388.6 gal
